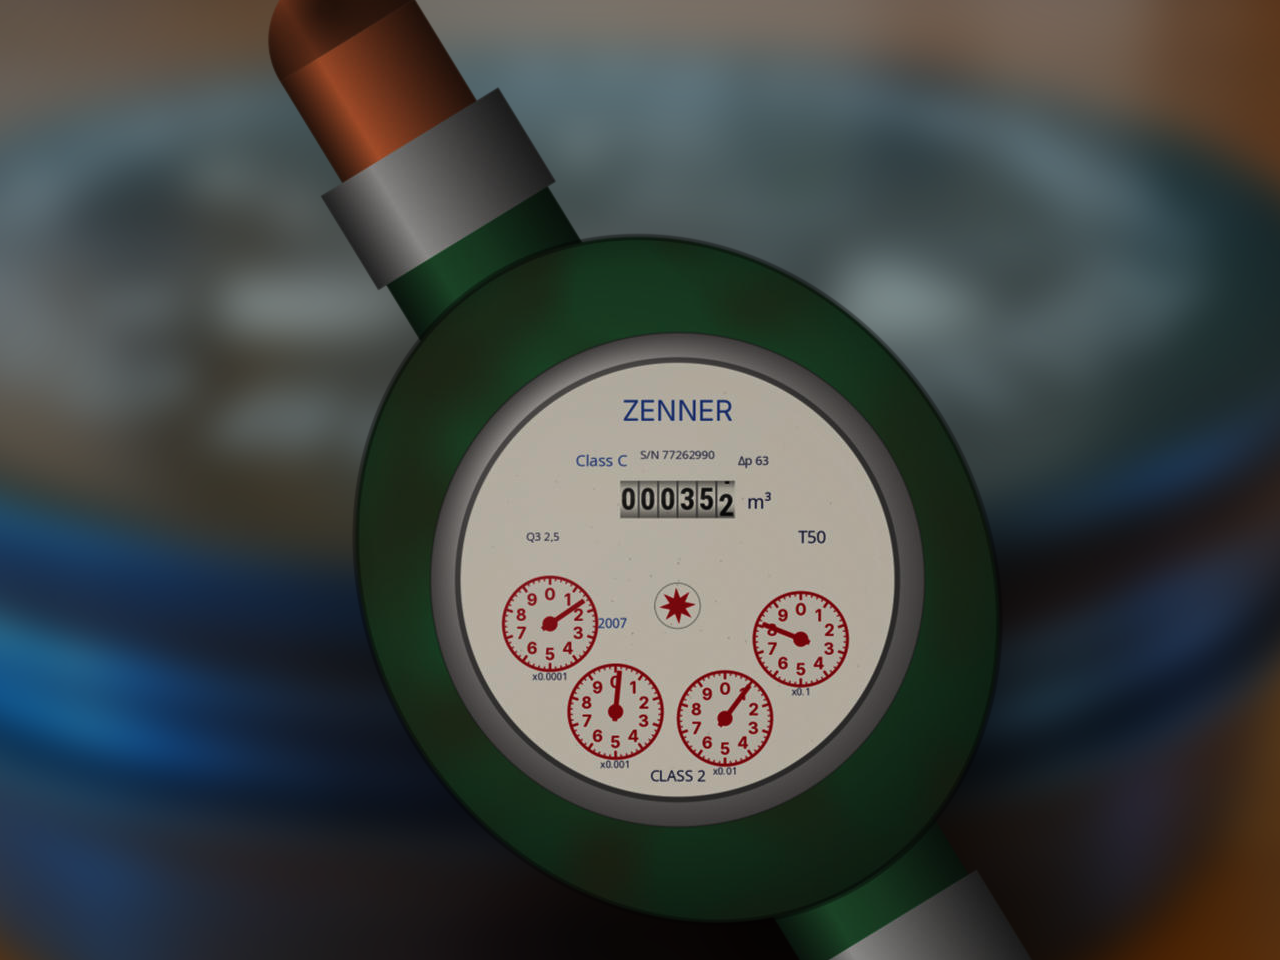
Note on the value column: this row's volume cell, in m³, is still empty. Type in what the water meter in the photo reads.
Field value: 351.8101 m³
